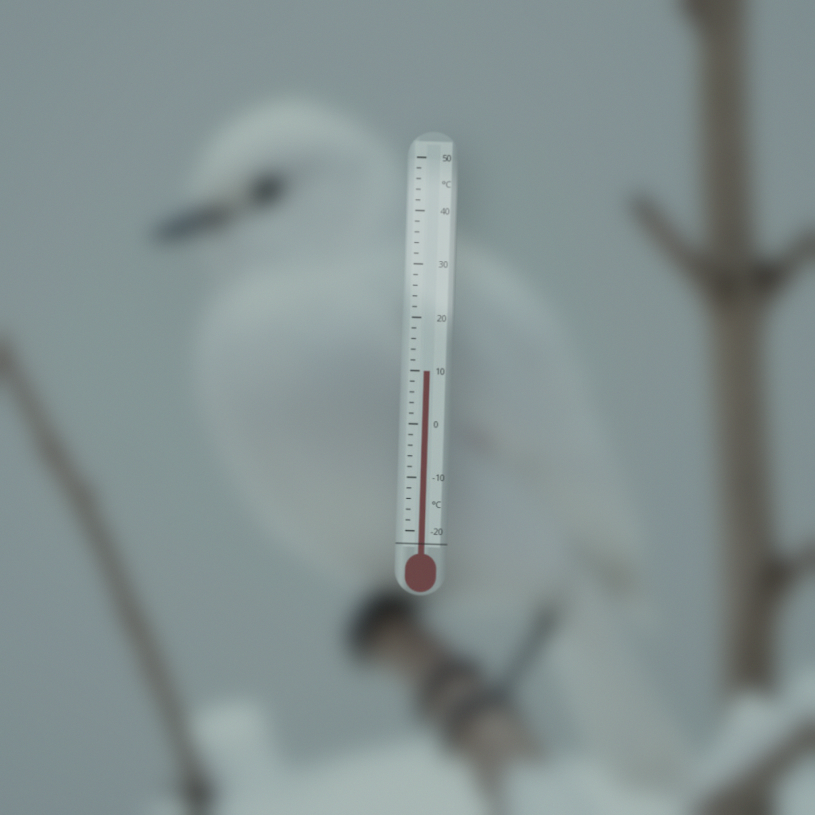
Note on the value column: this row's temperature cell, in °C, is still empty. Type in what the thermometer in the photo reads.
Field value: 10 °C
